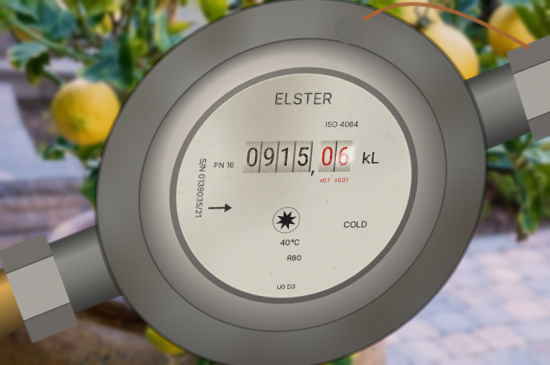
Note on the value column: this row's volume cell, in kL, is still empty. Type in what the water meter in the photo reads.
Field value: 915.06 kL
